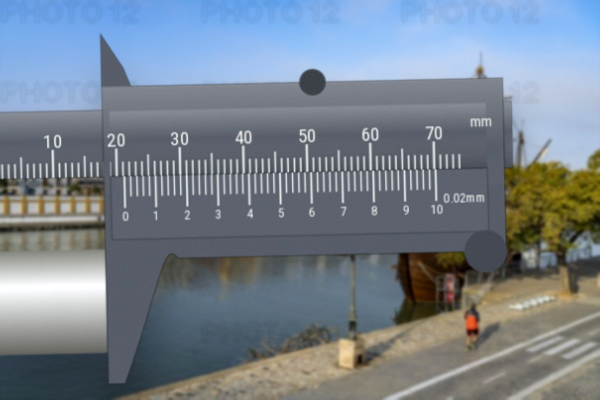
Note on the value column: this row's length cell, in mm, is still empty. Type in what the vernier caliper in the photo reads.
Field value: 21.2 mm
